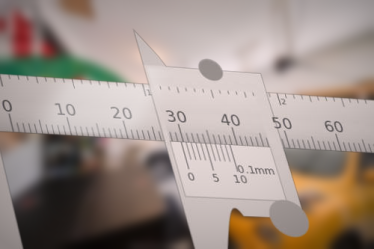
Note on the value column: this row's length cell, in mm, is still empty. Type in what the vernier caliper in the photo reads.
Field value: 29.6 mm
